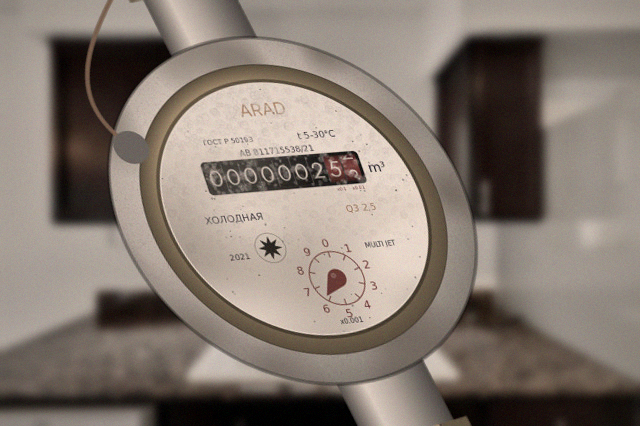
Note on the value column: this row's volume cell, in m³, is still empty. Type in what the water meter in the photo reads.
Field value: 2.526 m³
